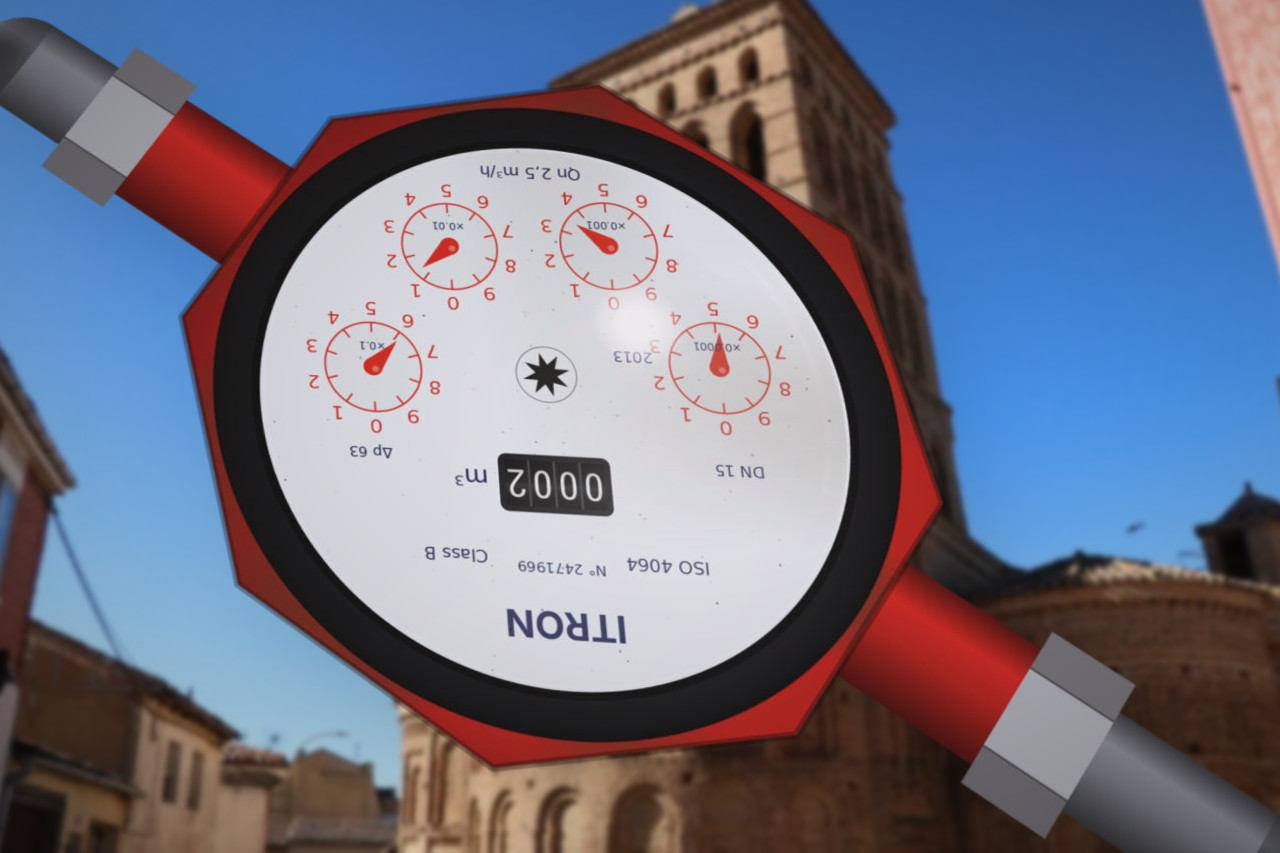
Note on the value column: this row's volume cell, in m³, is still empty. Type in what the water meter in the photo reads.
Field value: 2.6135 m³
